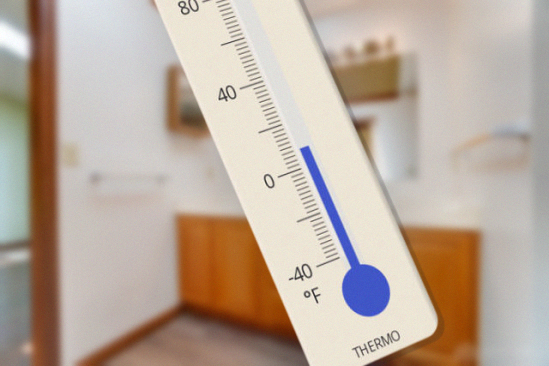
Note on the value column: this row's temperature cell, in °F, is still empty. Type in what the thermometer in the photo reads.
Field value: 8 °F
